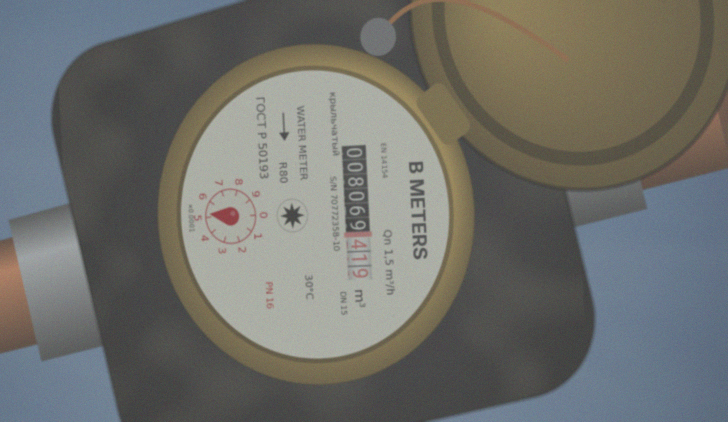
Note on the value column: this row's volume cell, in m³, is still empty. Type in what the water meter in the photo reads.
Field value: 8069.4195 m³
